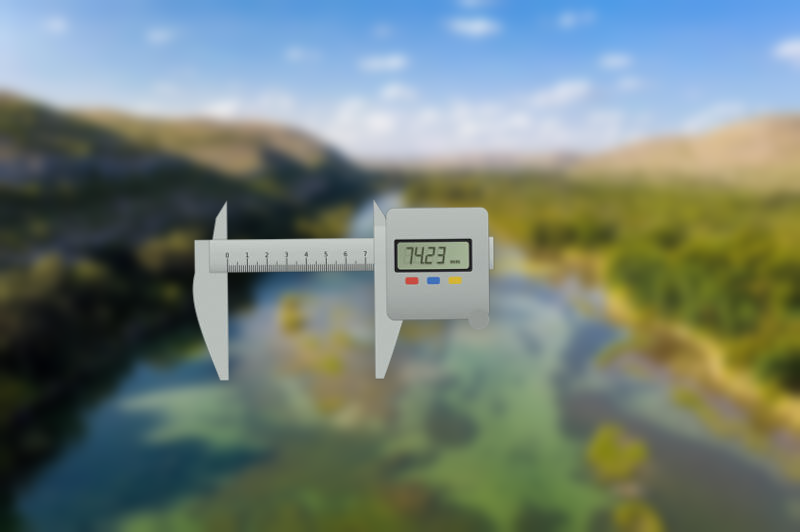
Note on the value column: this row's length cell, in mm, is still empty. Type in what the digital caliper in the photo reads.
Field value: 74.23 mm
